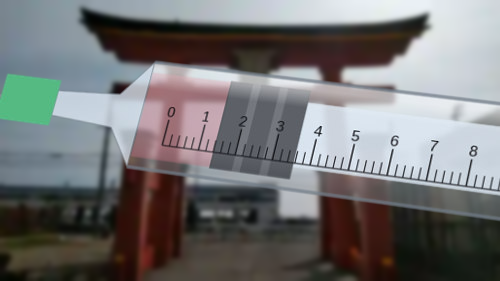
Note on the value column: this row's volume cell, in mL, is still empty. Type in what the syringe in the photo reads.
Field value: 1.4 mL
